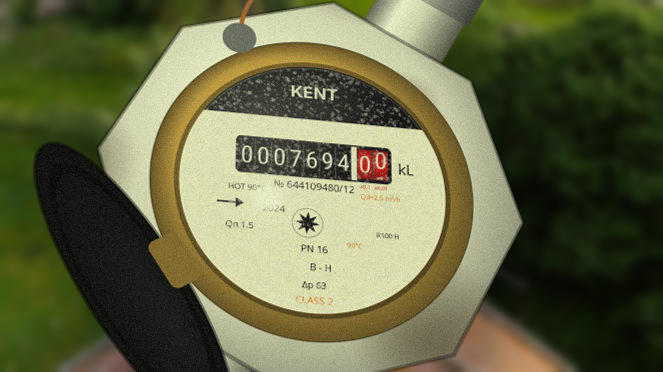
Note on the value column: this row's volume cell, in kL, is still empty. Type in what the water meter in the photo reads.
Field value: 7694.00 kL
